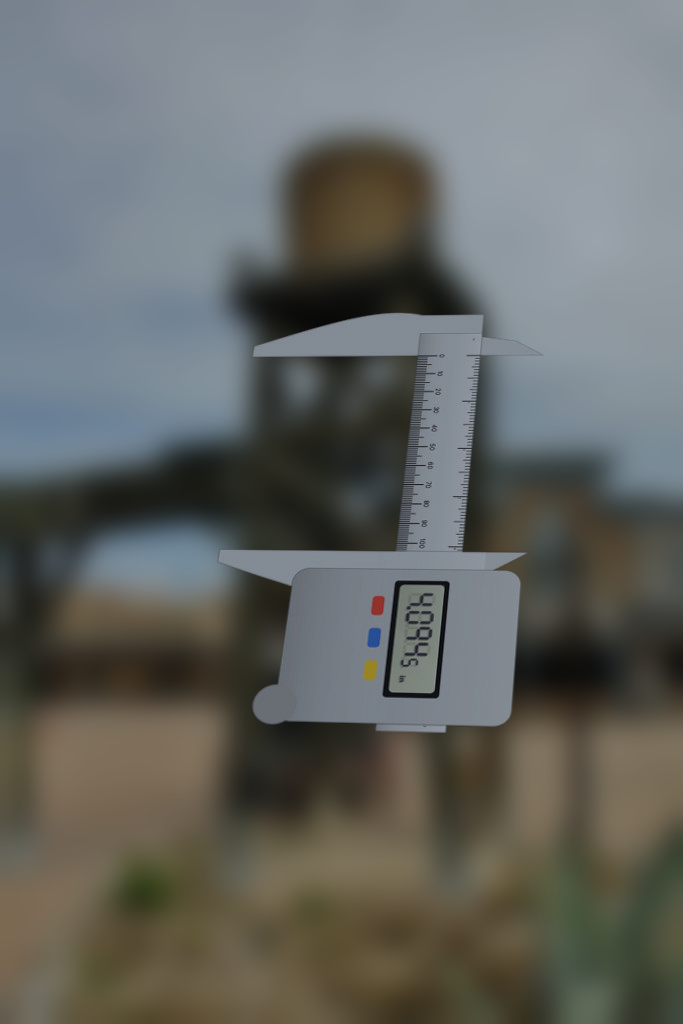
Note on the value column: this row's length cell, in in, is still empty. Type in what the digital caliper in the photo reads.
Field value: 4.0945 in
